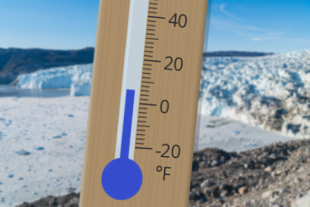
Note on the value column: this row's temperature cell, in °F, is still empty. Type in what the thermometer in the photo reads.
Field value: 6 °F
